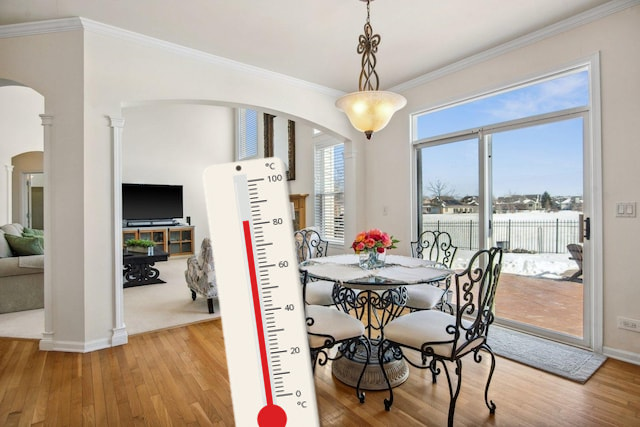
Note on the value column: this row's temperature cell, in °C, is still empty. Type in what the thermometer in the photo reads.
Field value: 82 °C
